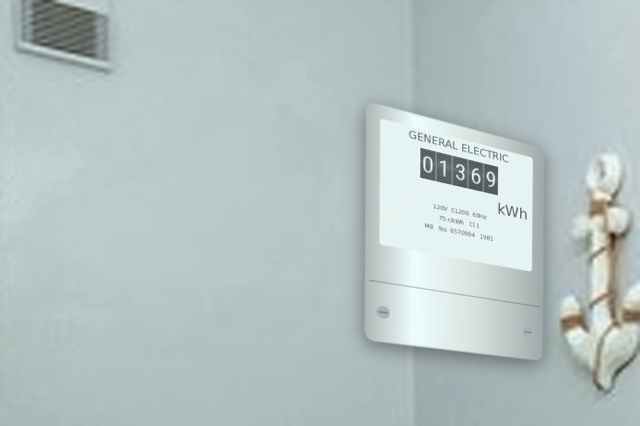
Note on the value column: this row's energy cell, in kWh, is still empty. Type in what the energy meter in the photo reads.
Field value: 1369 kWh
